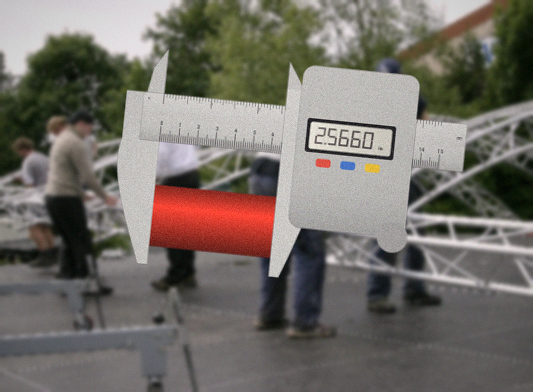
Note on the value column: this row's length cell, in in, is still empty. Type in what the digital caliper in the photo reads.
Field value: 2.5660 in
